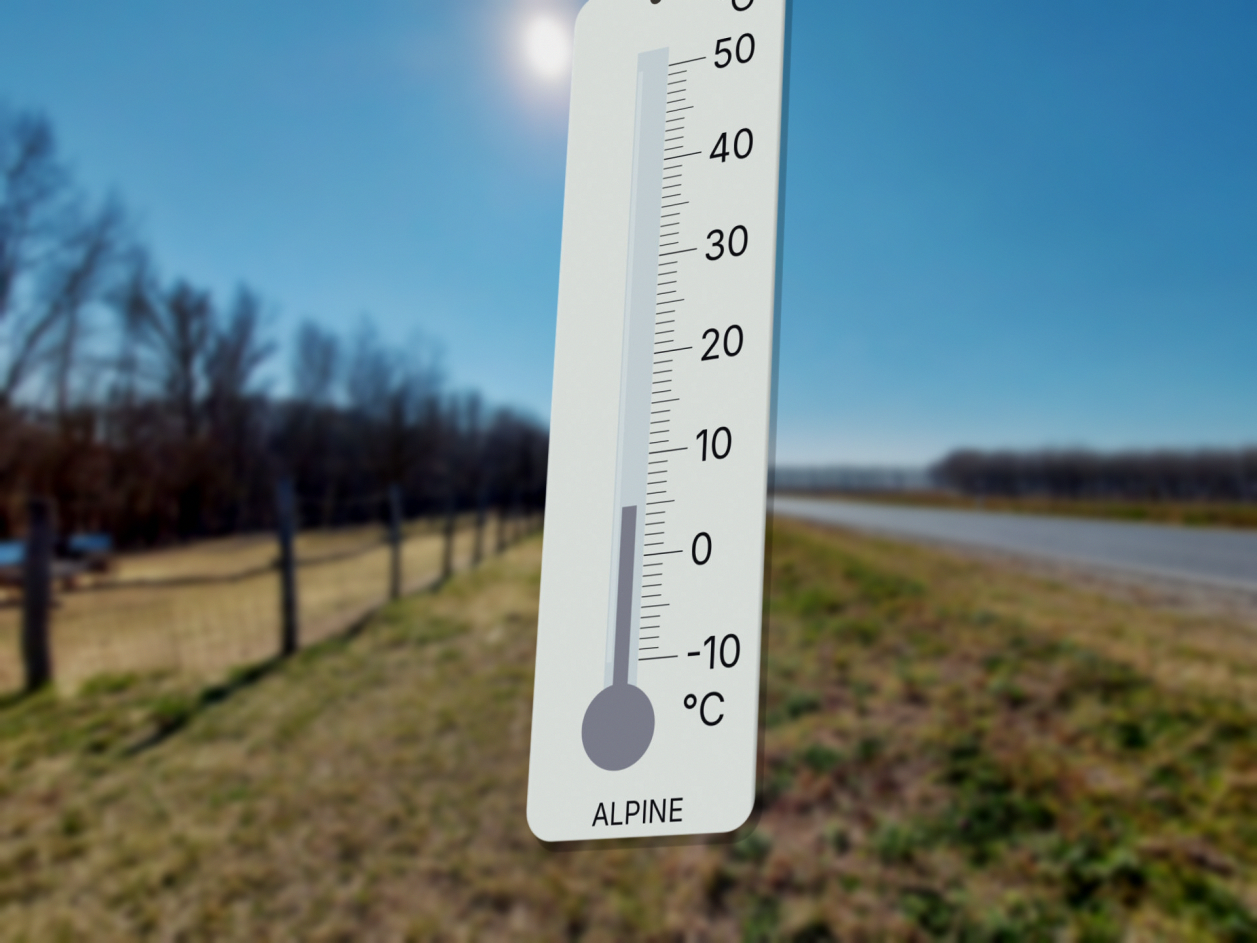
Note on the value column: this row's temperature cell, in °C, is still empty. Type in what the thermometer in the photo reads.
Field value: 5 °C
